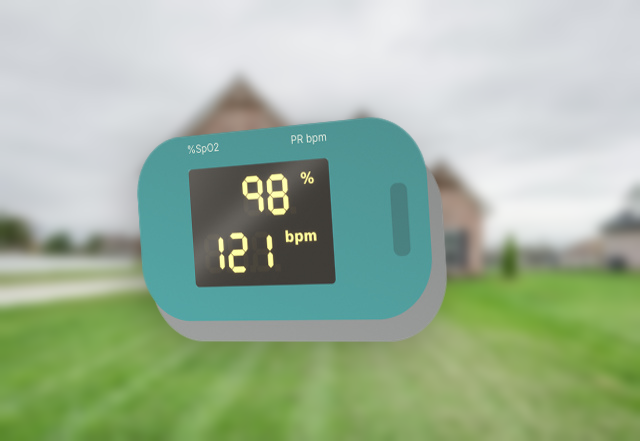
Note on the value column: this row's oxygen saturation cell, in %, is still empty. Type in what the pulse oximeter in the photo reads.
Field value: 98 %
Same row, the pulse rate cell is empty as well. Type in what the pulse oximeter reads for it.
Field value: 121 bpm
